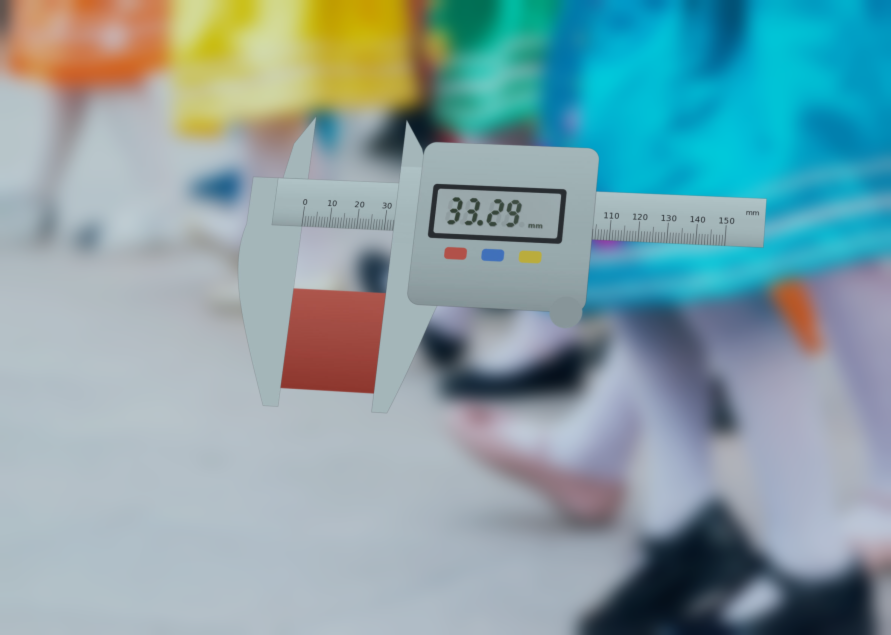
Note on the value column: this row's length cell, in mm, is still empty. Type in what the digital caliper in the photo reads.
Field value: 33.29 mm
